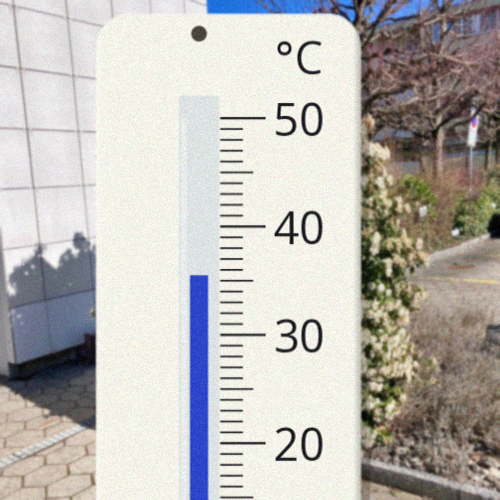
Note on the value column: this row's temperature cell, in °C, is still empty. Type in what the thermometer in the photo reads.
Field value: 35.5 °C
